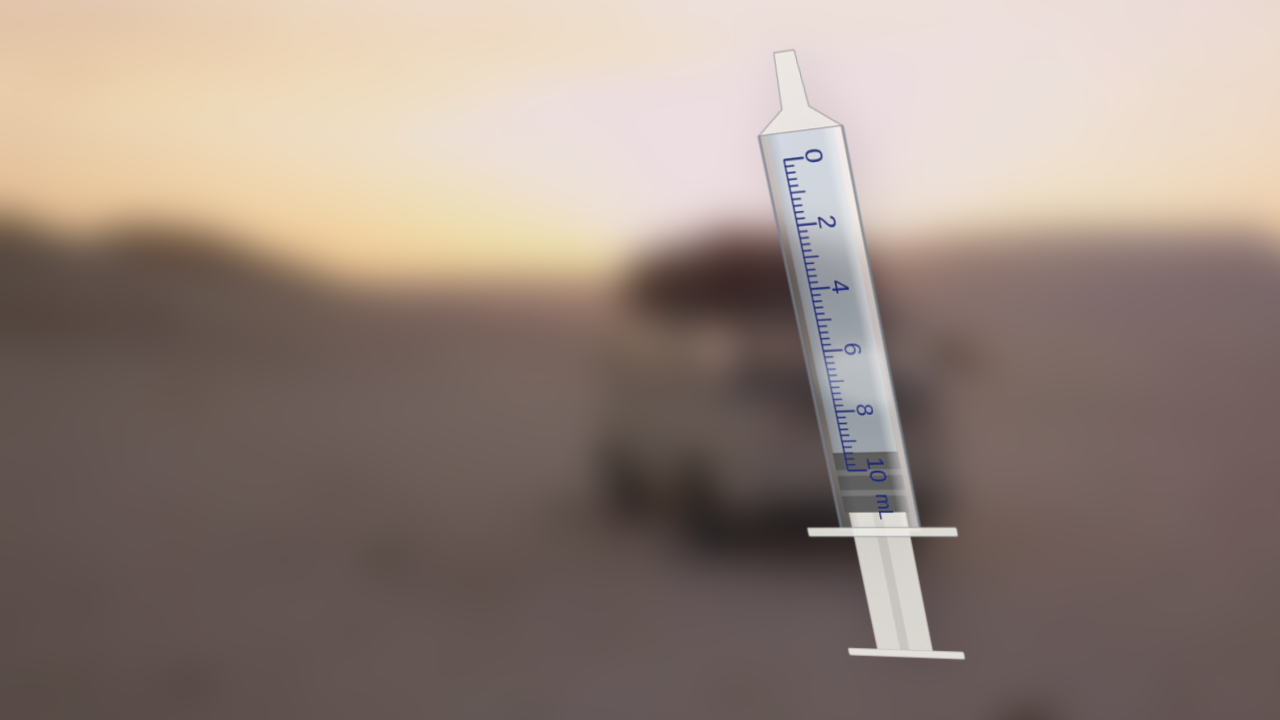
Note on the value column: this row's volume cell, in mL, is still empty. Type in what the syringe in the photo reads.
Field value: 9.4 mL
